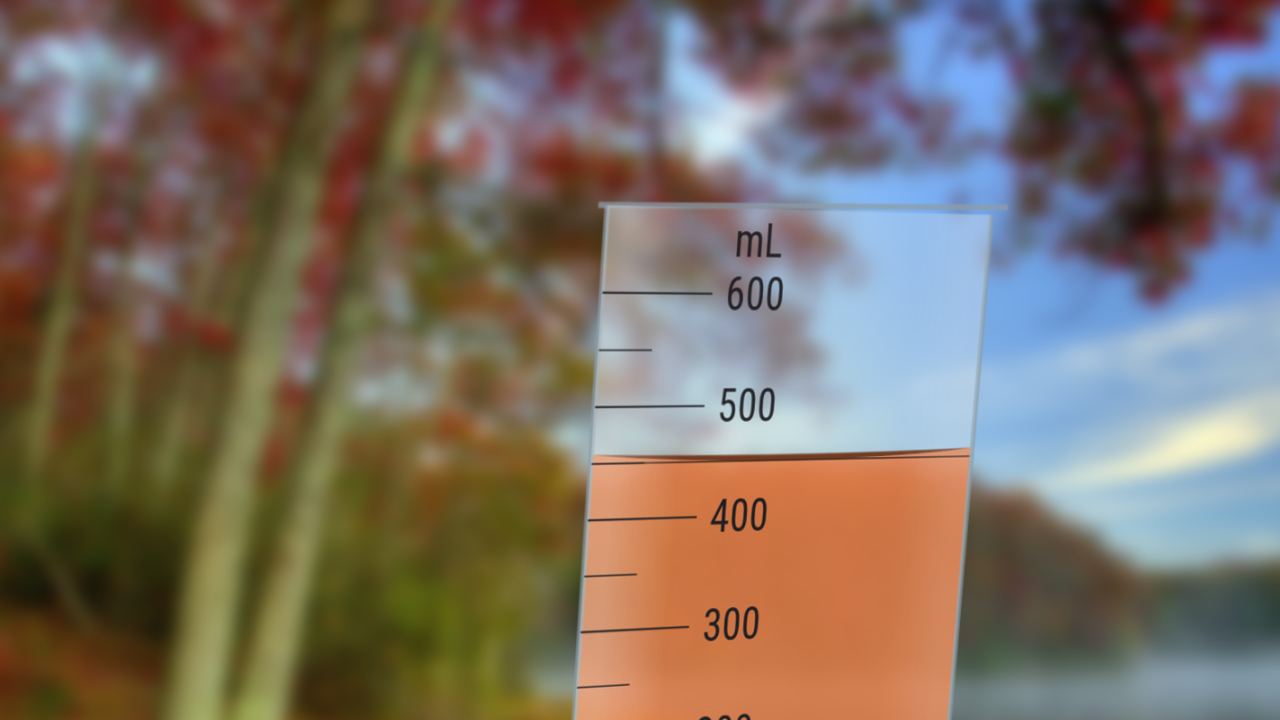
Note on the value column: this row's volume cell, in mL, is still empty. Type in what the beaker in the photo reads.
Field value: 450 mL
